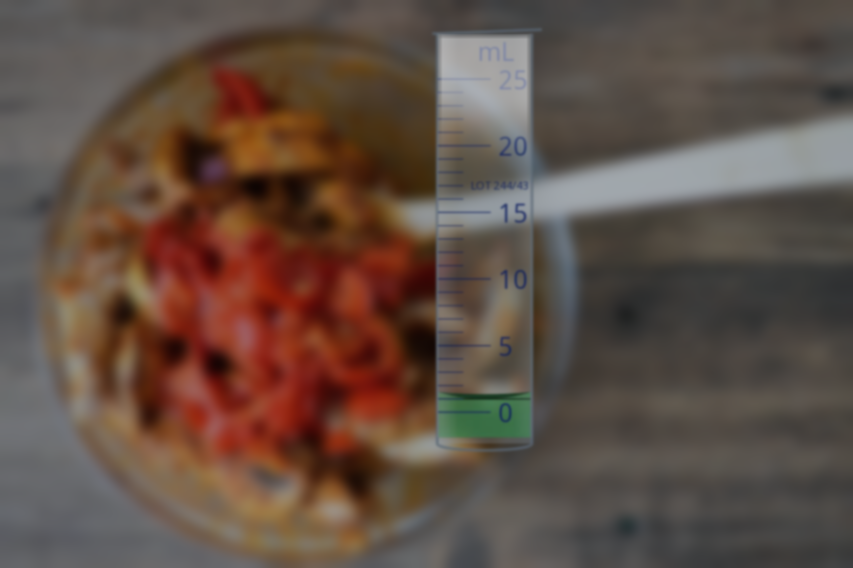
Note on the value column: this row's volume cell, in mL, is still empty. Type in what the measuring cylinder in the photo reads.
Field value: 1 mL
